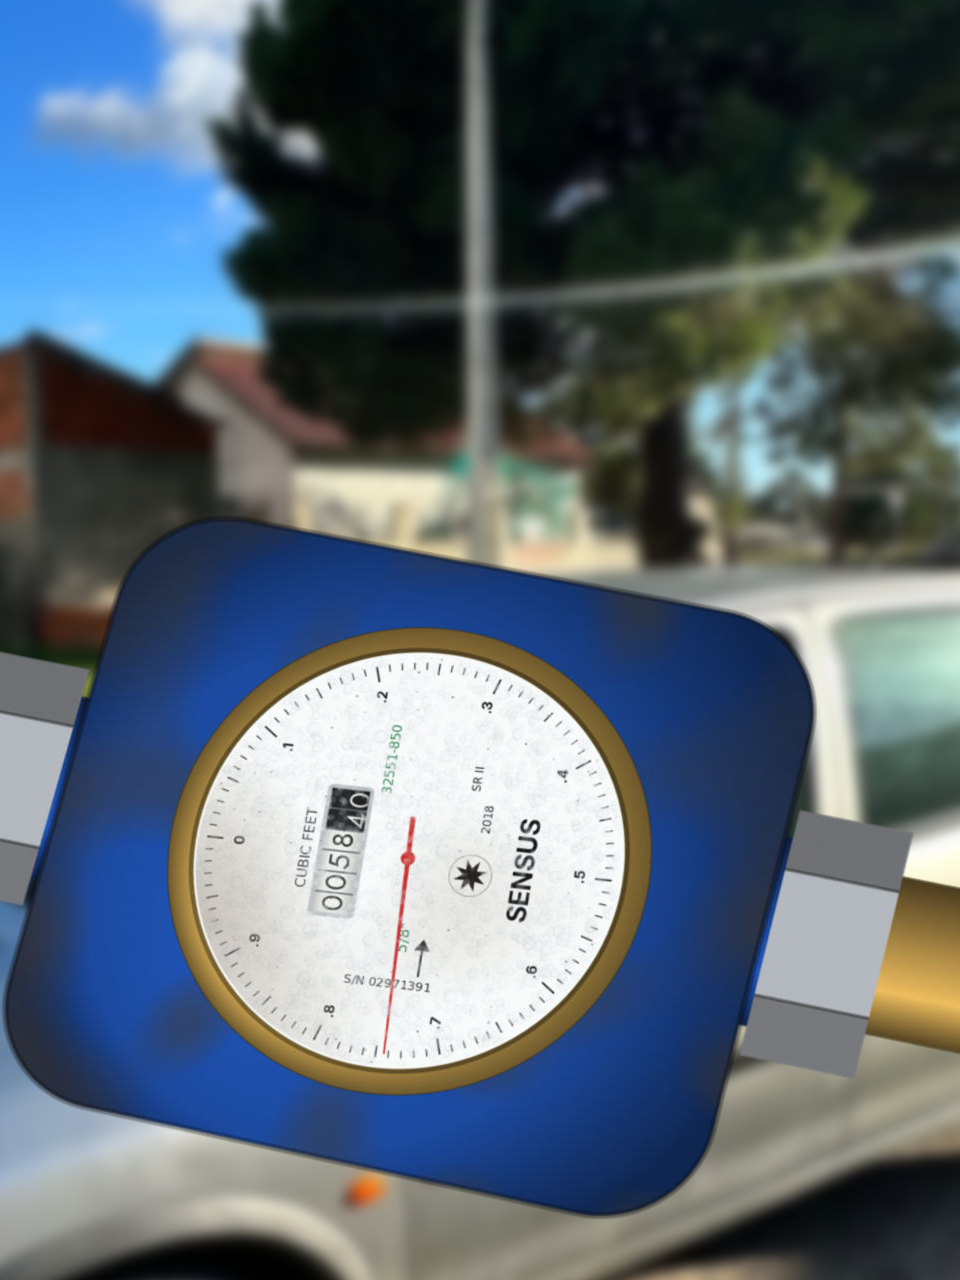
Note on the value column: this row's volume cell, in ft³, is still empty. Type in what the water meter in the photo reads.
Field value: 5839.74 ft³
